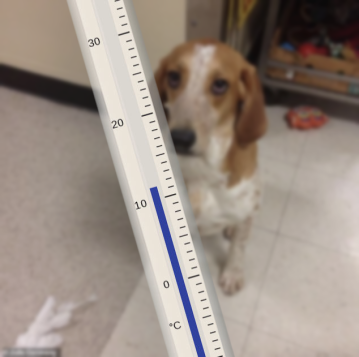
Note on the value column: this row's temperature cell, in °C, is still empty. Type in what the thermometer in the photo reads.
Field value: 11.5 °C
